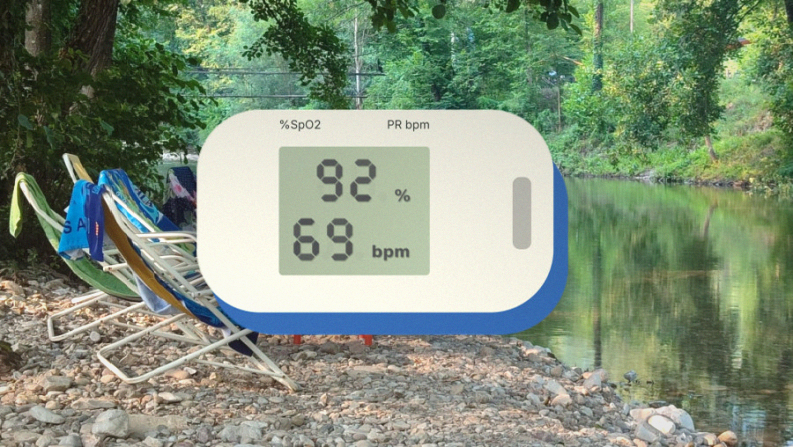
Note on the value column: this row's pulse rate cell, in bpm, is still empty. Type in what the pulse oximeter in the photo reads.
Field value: 69 bpm
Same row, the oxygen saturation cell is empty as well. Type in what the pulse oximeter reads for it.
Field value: 92 %
